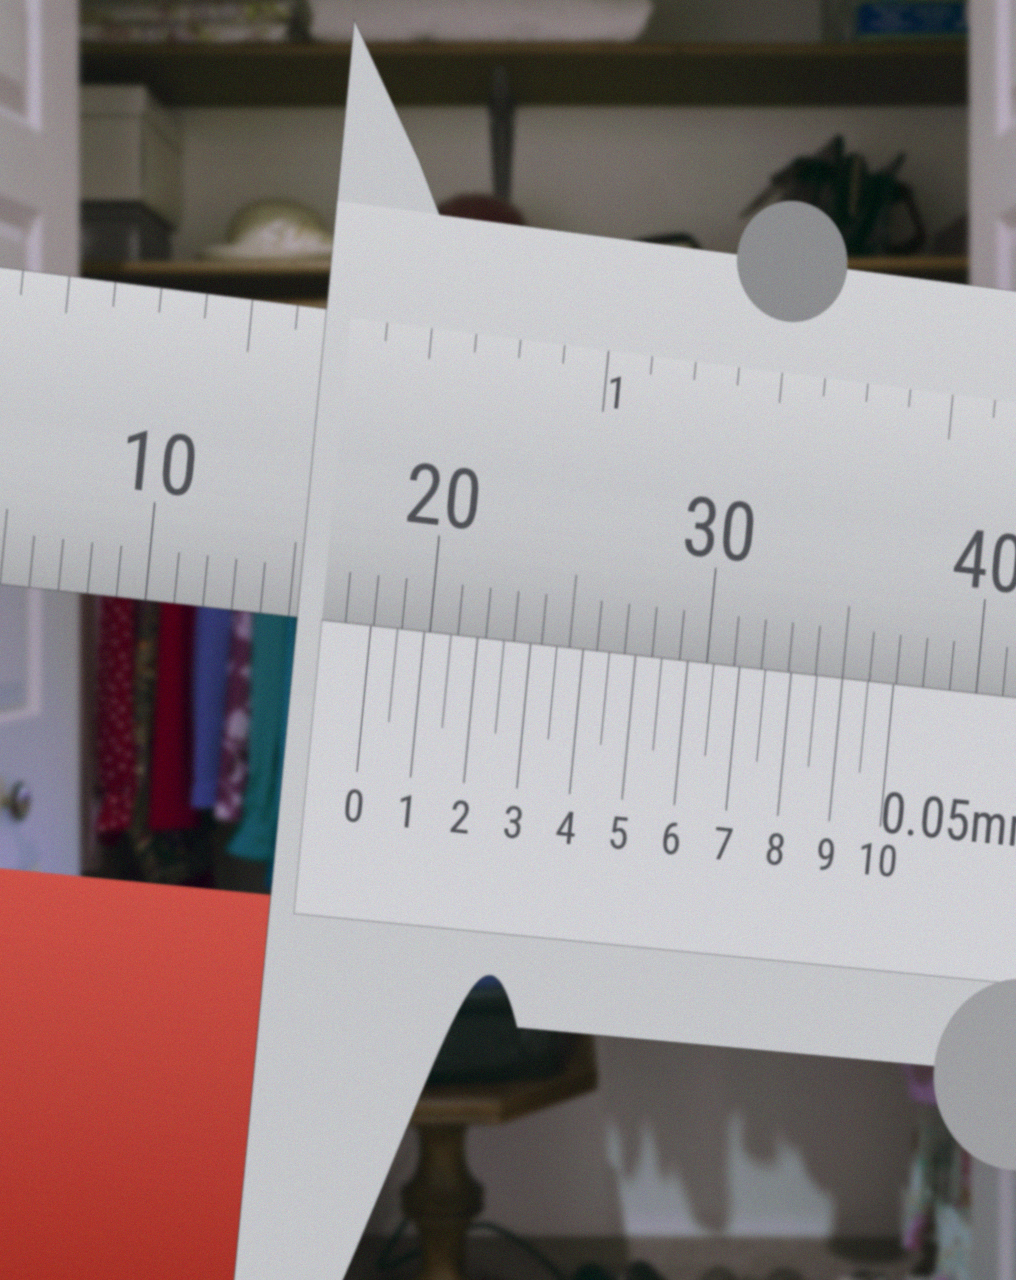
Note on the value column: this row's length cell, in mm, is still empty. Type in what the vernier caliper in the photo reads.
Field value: 17.9 mm
